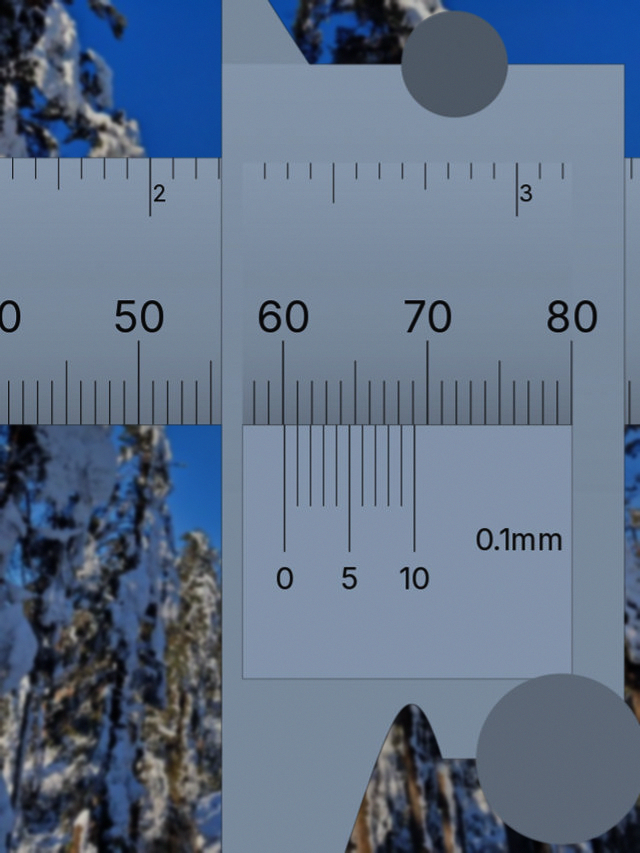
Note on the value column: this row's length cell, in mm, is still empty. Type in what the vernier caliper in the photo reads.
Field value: 60.1 mm
